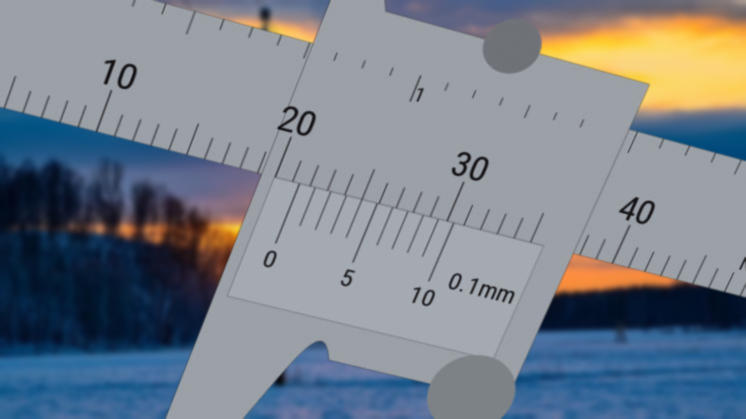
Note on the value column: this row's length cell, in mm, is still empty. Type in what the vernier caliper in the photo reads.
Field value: 21.4 mm
